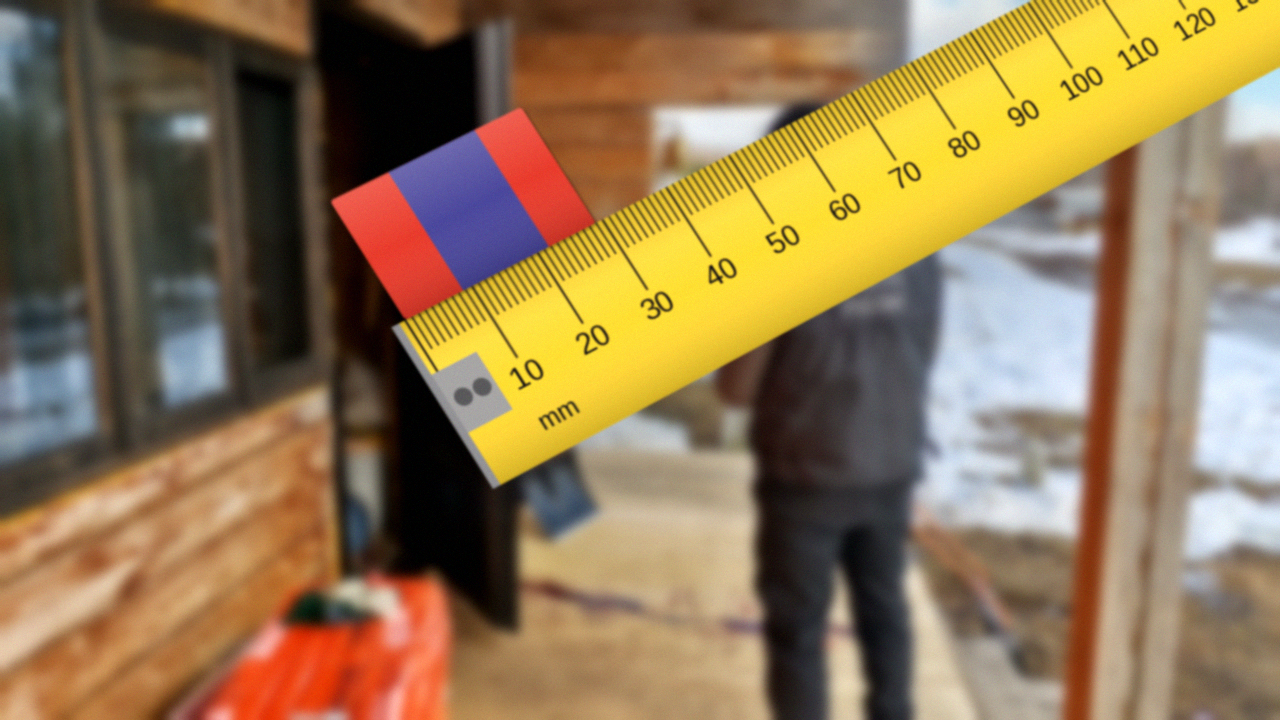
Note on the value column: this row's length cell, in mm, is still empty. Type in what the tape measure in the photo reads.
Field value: 29 mm
